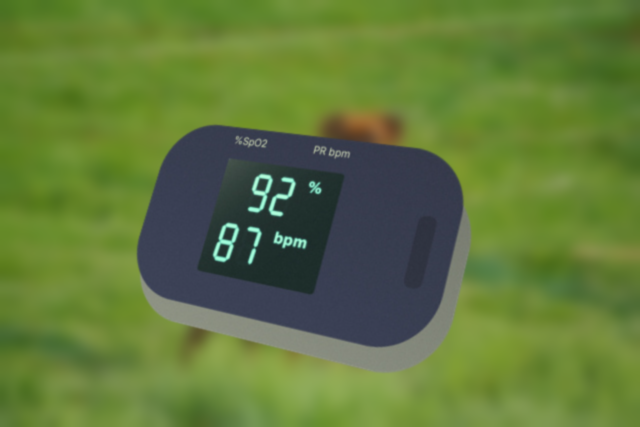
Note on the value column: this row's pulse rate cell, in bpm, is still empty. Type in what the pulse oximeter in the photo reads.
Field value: 87 bpm
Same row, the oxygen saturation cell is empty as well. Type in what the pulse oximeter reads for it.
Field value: 92 %
